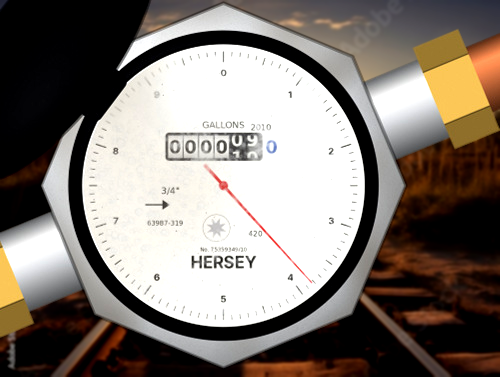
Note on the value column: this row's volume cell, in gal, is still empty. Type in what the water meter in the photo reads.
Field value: 93.8 gal
